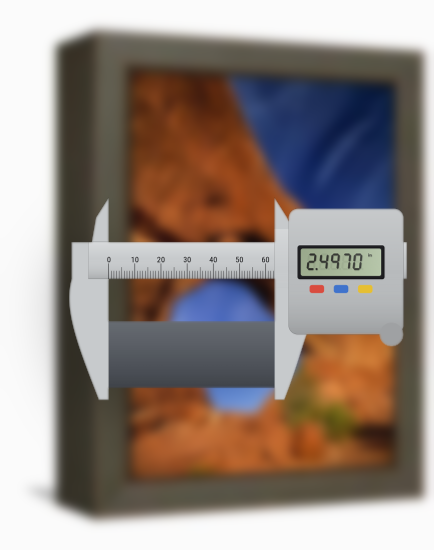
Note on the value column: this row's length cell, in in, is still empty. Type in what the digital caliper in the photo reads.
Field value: 2.4970 in
